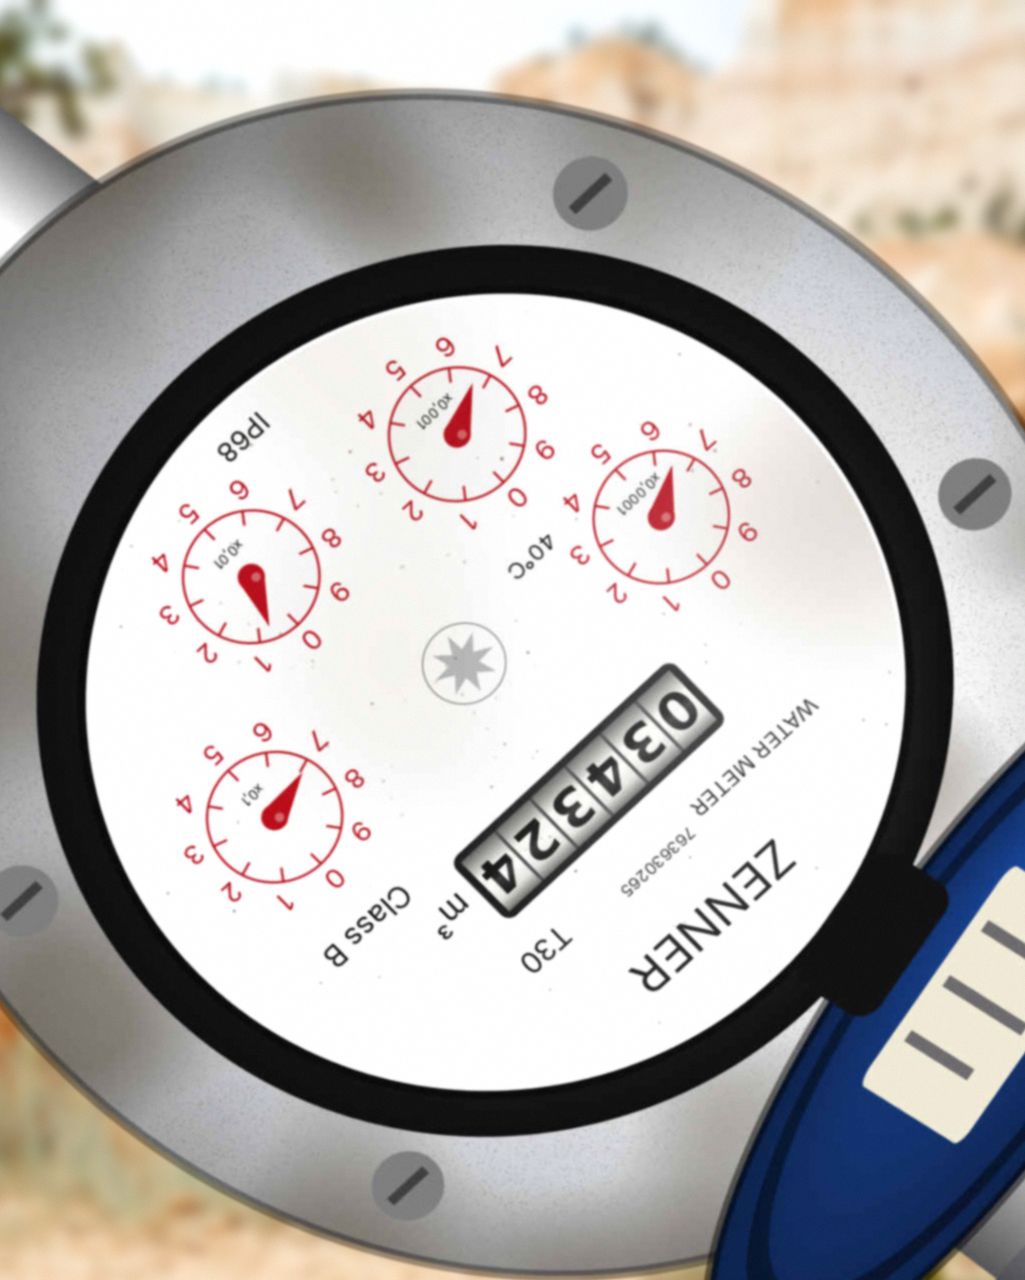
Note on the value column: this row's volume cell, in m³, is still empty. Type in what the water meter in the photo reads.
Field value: 34324.7066 m³
